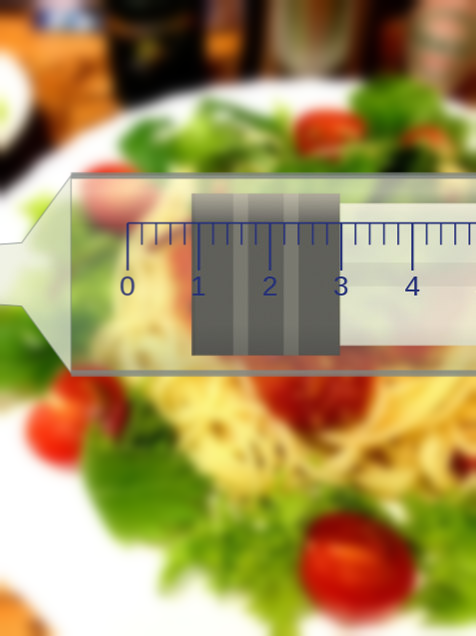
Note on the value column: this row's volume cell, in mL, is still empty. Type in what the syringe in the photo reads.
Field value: 0.9 mL
